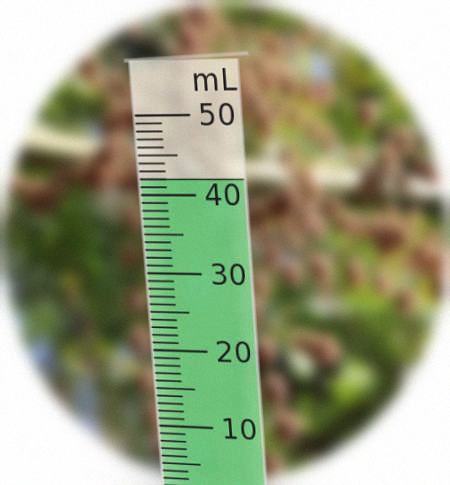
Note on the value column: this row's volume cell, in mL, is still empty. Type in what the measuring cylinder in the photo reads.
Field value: 42 mL
